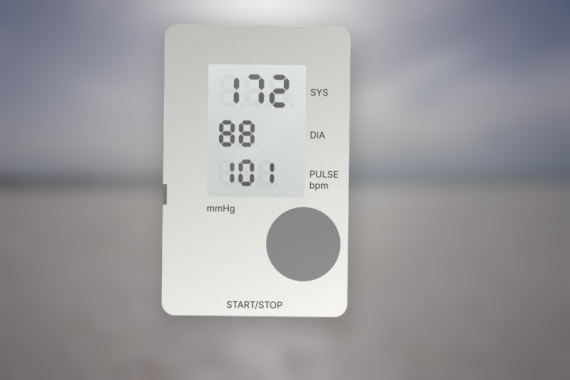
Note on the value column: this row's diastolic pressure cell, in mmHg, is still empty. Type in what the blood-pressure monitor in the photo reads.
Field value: 88 mmHg
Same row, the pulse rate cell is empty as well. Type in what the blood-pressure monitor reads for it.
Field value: 101 bpm
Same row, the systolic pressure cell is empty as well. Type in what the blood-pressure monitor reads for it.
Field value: 172 mmHg
